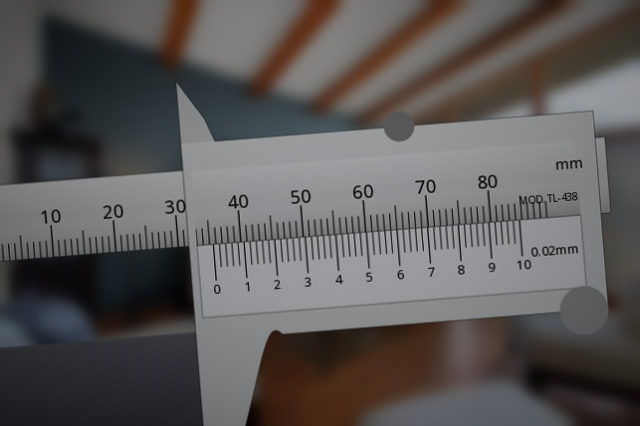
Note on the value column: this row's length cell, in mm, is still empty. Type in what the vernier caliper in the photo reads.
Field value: 35.6 mm
